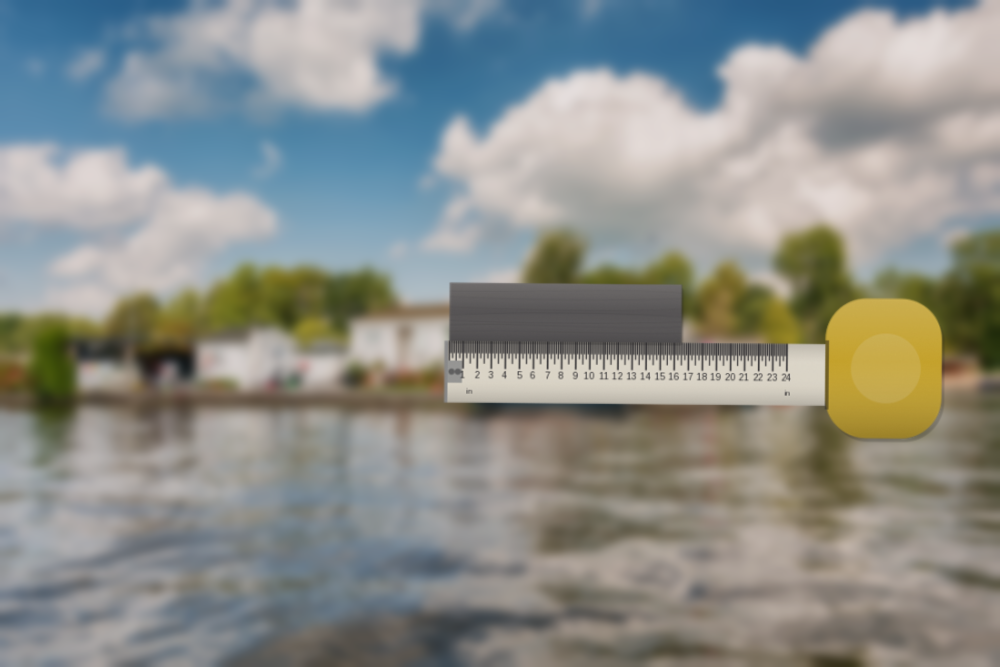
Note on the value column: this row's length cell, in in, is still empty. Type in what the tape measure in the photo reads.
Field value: 16.5 in
